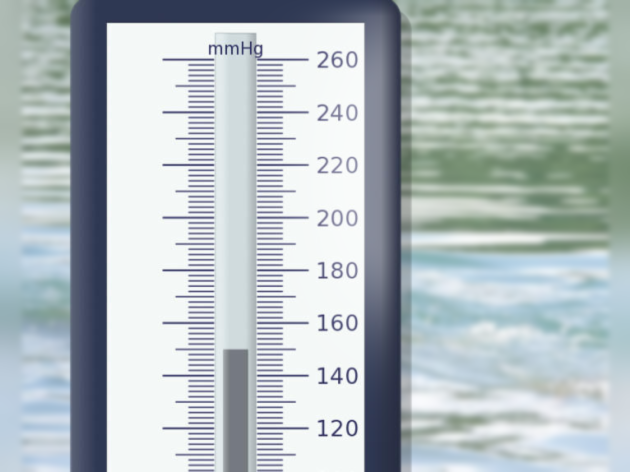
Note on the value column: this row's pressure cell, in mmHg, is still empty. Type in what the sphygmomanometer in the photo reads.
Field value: 150 mmHg
